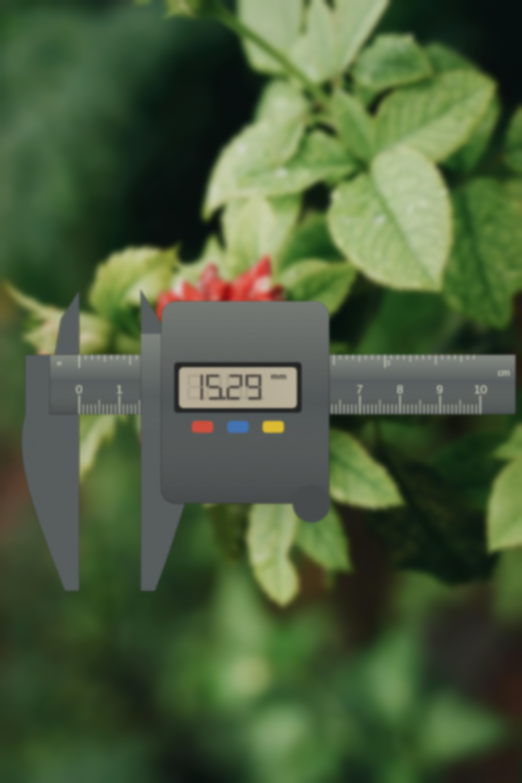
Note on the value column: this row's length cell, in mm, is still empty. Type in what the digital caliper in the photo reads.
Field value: 15.29 mm
